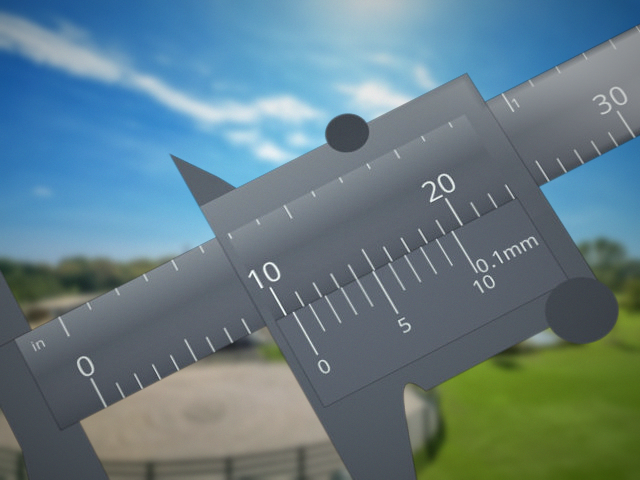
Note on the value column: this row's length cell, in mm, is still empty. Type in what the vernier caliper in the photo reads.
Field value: 10.4 mm
